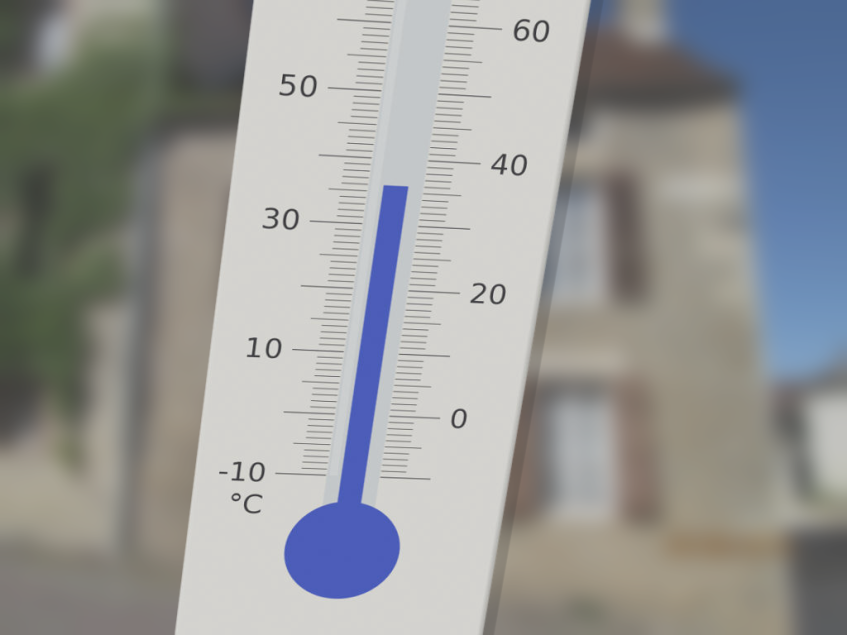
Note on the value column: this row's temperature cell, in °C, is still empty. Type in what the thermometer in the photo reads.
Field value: 36 °C
